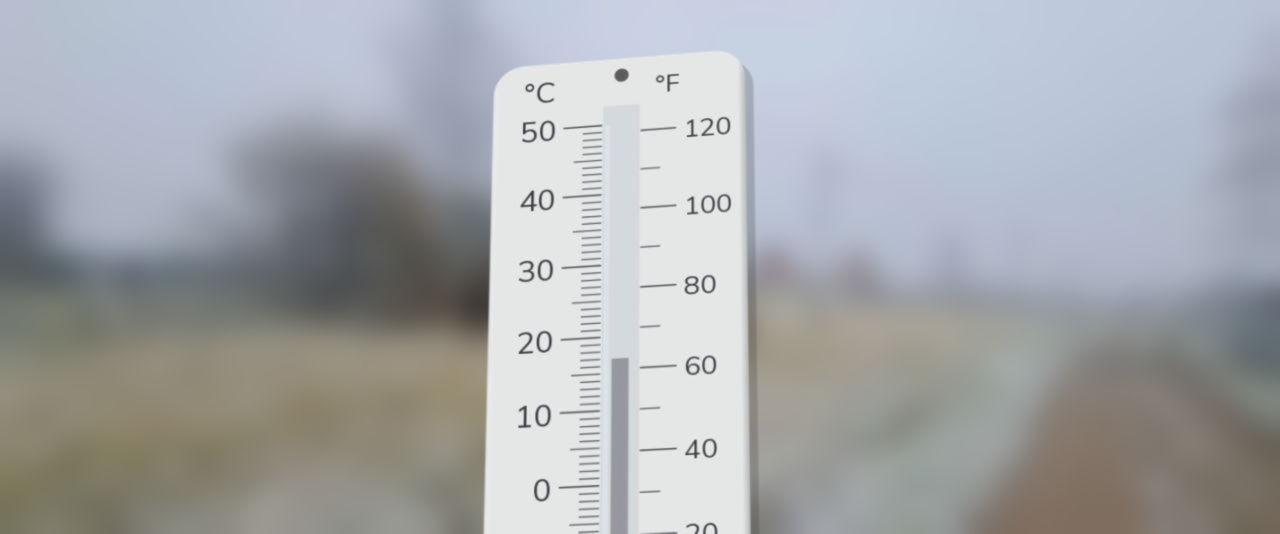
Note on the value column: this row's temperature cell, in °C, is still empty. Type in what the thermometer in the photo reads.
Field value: 17 °C
